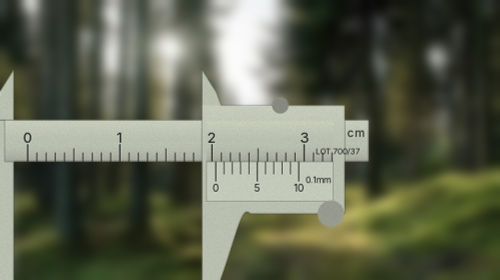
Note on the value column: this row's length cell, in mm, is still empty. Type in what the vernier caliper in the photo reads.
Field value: 20.4 mm
